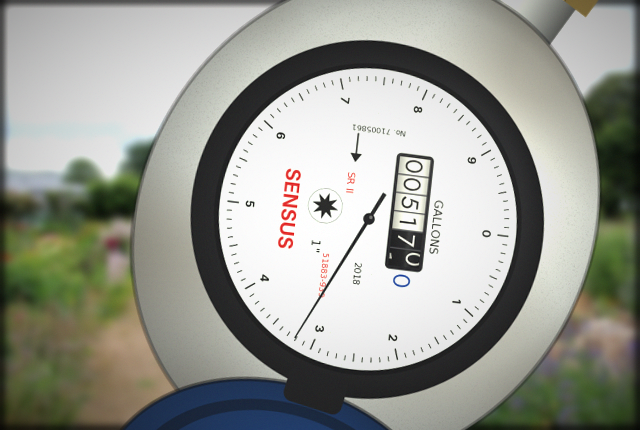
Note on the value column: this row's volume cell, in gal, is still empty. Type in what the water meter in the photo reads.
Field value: 51703.2 gal
